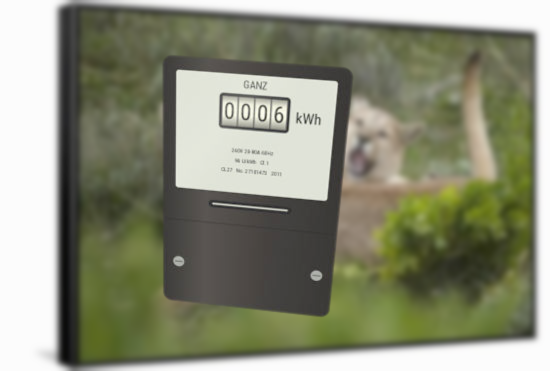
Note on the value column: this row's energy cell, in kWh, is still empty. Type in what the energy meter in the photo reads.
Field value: 6 kWh
